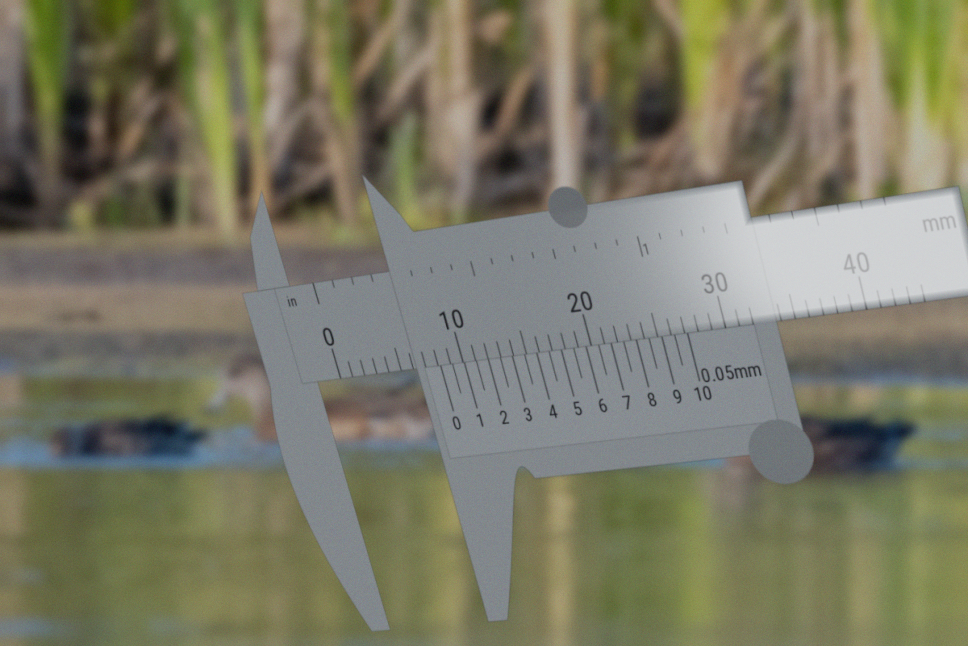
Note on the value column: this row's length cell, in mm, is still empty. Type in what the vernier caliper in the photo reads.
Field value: 8.2 mm
